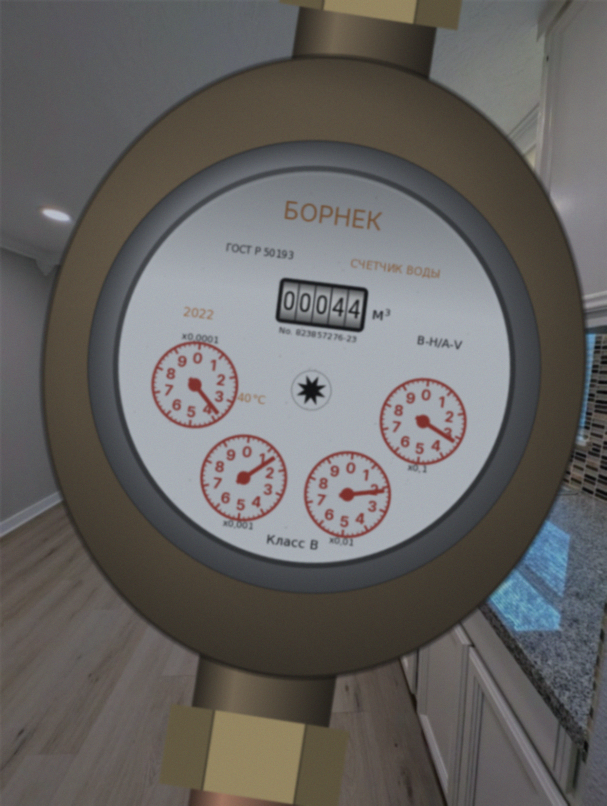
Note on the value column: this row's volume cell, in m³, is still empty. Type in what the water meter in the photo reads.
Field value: 44.3213 m³
